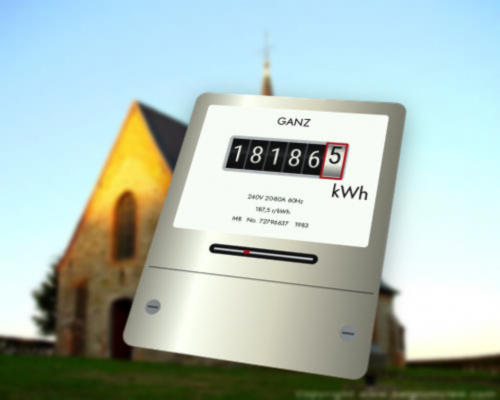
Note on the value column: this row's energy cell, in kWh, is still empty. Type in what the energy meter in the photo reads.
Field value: 18186.5 kWh
